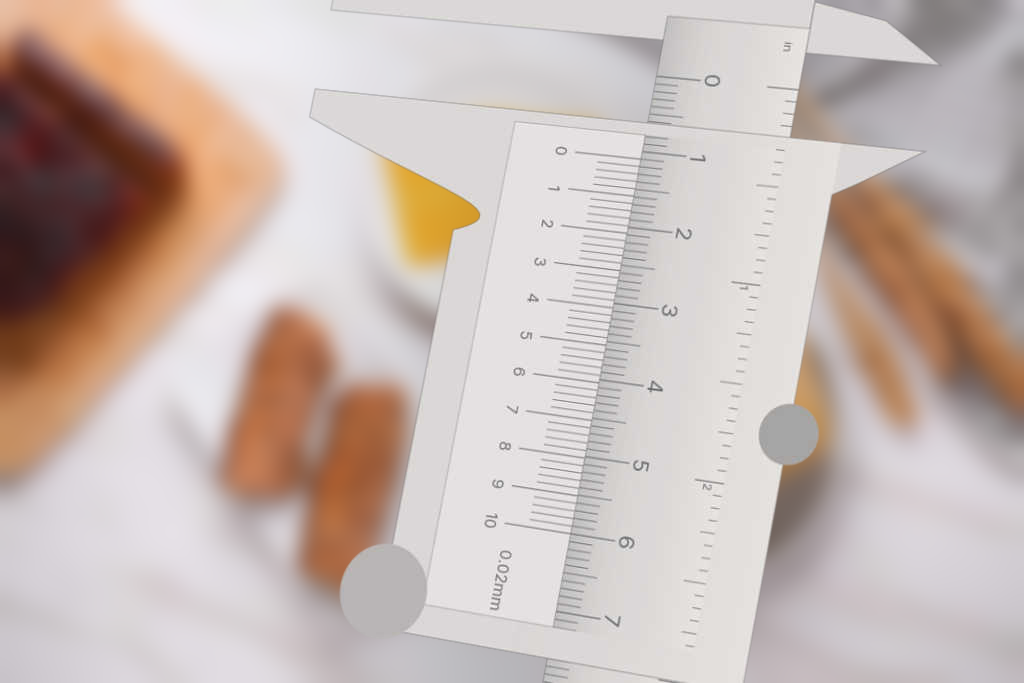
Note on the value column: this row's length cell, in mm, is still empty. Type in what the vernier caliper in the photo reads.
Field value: 11.0 mm
